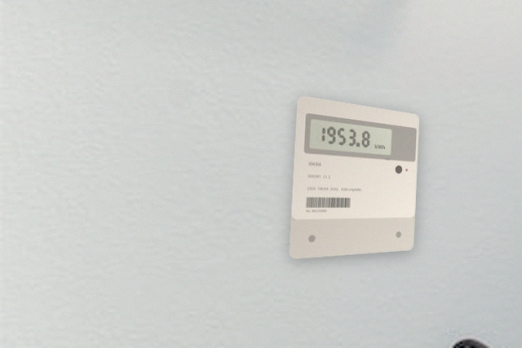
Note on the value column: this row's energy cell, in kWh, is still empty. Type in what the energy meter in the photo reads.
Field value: 1953.8 kWh
